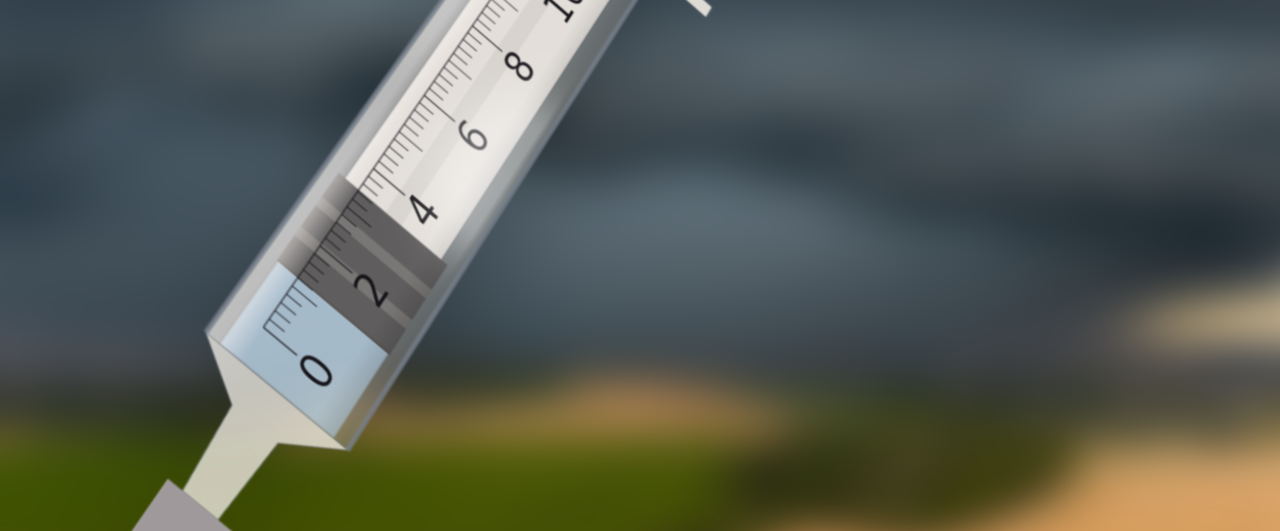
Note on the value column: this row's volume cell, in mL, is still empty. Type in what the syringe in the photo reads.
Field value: 1.2 mL
